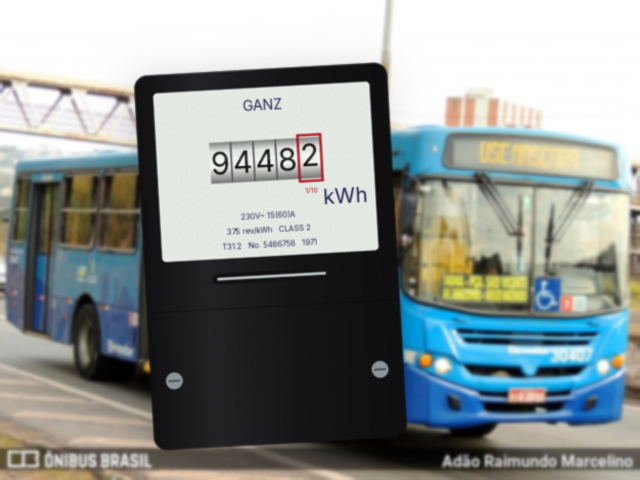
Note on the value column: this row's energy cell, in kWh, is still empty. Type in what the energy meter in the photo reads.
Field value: 9448.2 kWh
